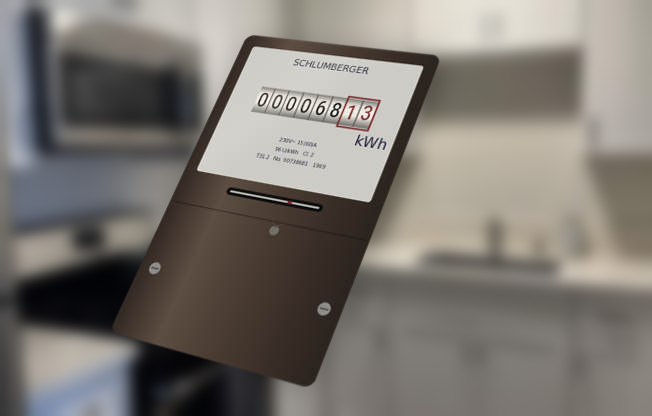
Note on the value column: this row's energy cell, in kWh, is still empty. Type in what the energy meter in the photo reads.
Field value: 68.13 kWh
